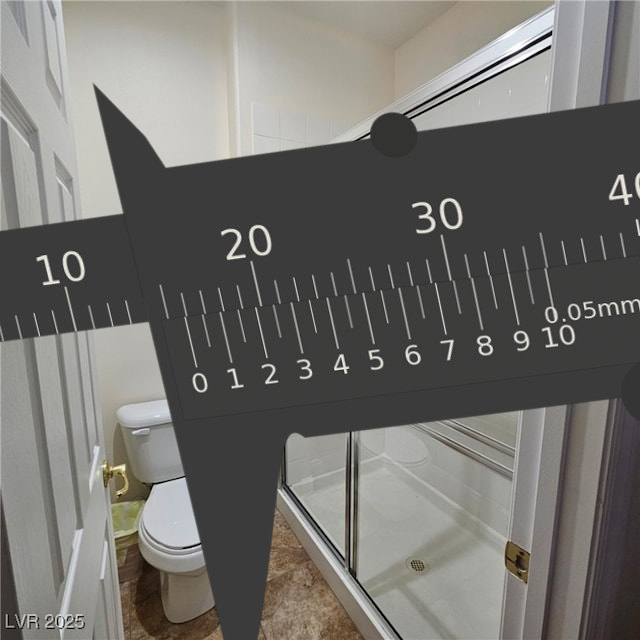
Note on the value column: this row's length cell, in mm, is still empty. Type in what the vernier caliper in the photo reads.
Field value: 15.9 mm
